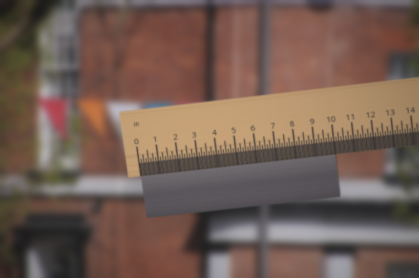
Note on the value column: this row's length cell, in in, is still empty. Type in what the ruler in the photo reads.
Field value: 10 in
